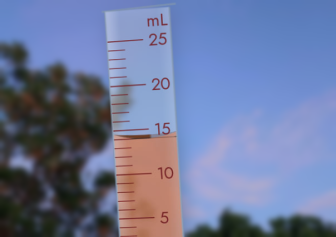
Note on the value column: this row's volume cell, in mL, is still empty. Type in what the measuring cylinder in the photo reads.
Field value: 14 mL
